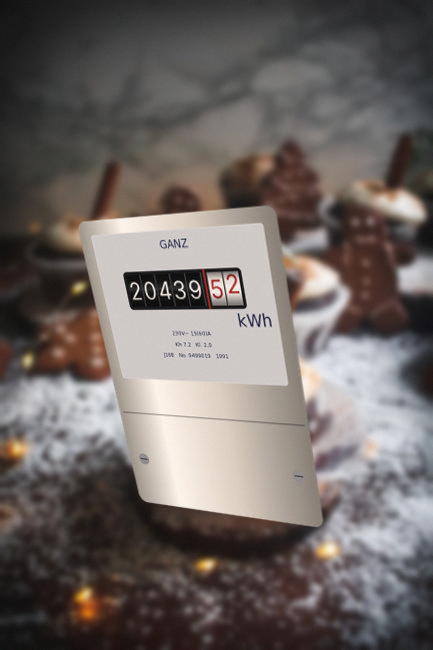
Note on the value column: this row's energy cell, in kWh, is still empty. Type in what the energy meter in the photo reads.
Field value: 20439.52 kWh
